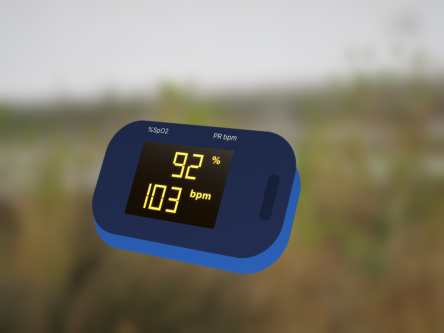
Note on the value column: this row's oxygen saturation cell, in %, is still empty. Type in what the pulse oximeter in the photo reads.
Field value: 92 %
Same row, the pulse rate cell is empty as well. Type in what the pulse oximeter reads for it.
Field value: 103 bpm
